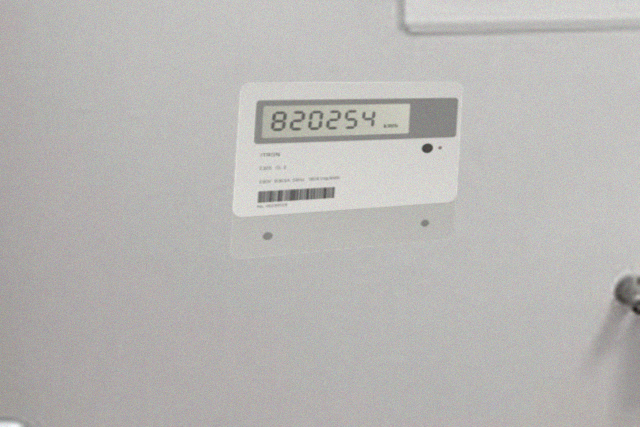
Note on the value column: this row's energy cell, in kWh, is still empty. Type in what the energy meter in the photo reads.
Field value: 820254 kWh
